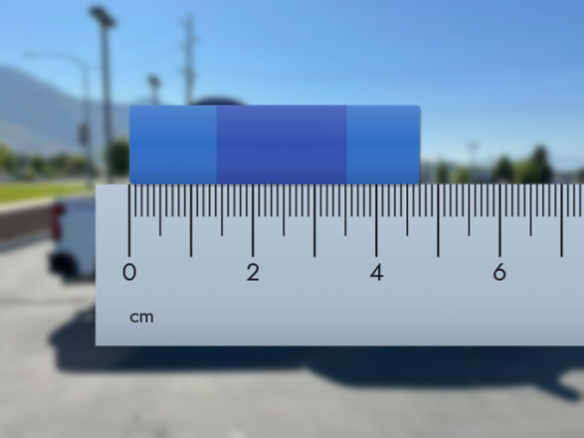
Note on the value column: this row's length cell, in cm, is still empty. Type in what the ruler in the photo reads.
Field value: 4.7 cm
